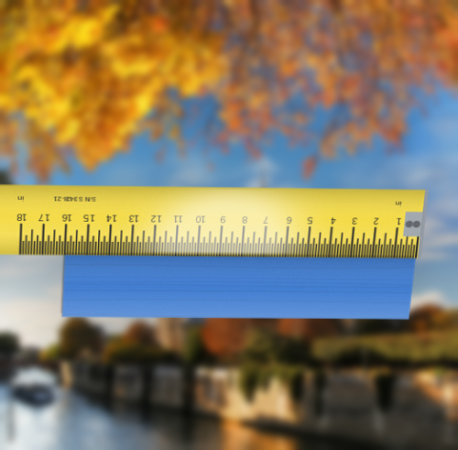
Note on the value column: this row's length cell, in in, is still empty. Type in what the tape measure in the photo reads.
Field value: 16 in
